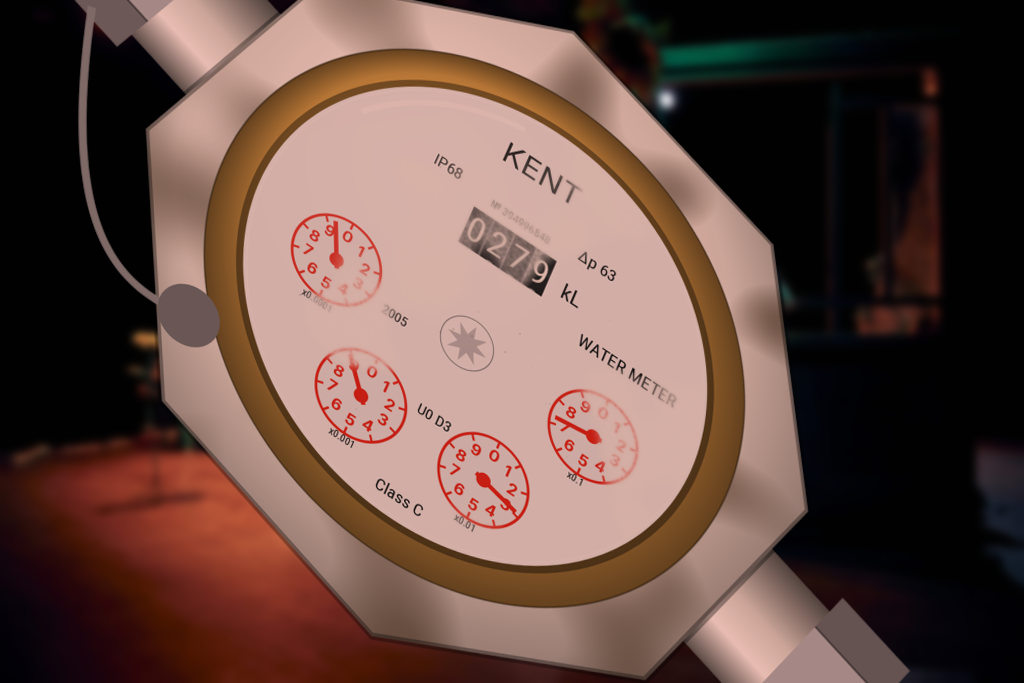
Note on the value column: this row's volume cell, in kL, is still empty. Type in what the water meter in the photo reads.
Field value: 279.7289 kL
